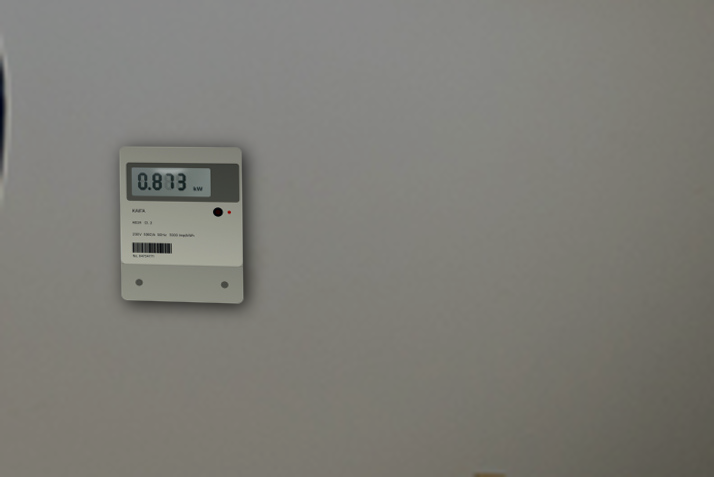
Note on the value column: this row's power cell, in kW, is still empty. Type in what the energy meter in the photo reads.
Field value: 0.873 kW
